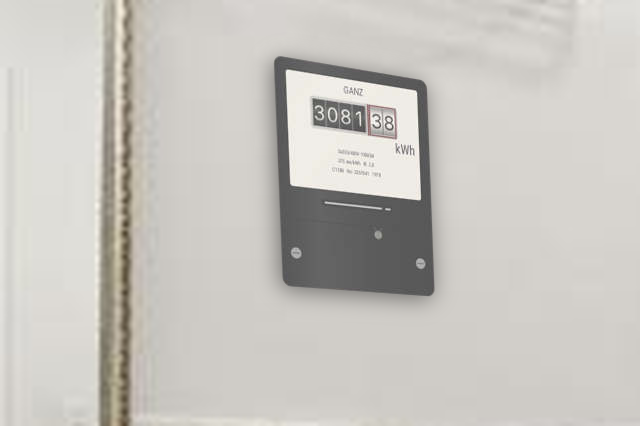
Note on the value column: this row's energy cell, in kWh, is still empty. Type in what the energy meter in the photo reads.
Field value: 3081.38 kWh
